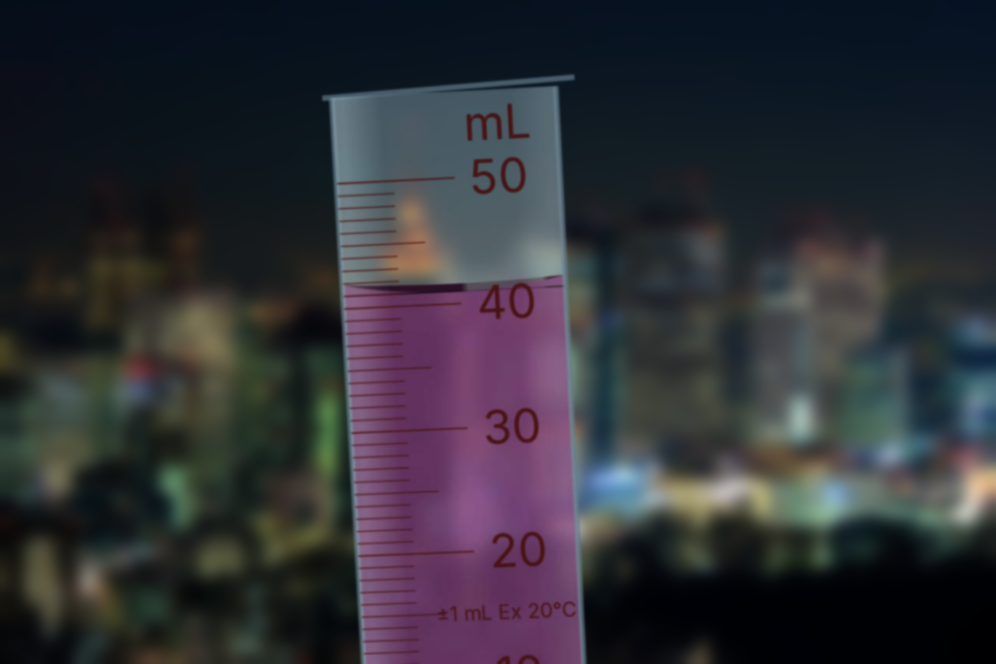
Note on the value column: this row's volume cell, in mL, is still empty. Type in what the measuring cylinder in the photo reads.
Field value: 41 mL
